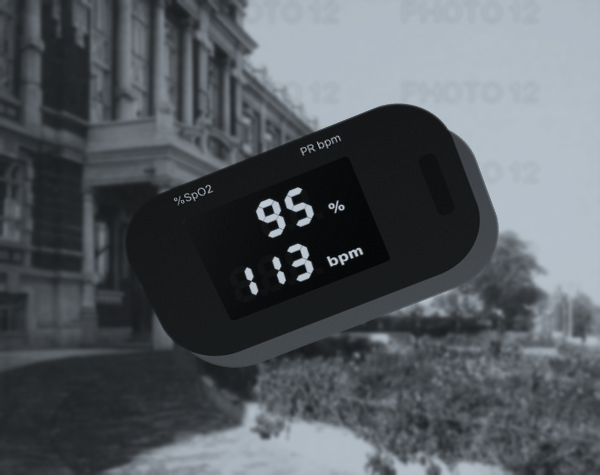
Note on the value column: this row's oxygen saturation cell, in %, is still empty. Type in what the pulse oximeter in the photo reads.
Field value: 95 %
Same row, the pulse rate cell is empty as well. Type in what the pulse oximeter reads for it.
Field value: 113 bpm
